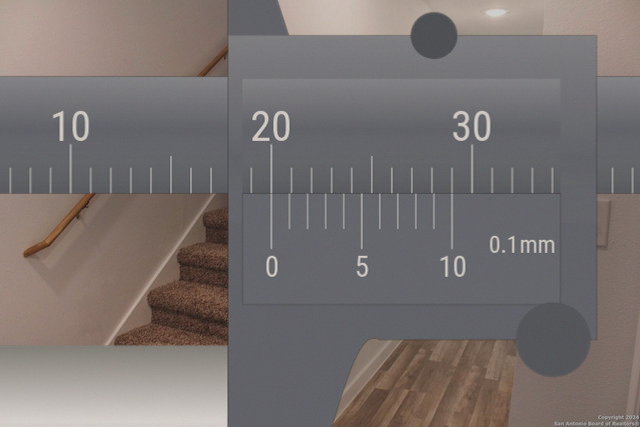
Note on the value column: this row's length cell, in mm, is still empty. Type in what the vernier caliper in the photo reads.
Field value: 20.0 mm
